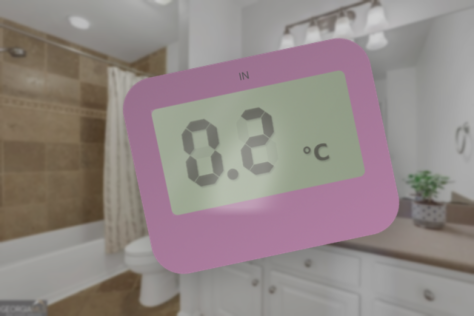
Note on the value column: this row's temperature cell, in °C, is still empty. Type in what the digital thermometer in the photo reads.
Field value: 0.2 °C
